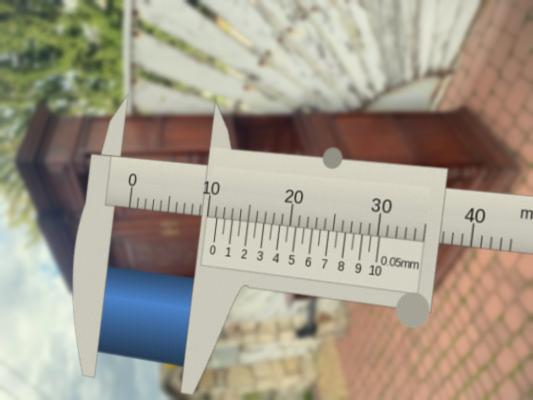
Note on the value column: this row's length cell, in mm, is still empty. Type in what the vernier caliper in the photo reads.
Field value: 11.2 mm
